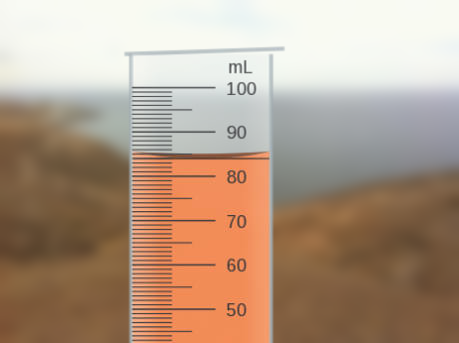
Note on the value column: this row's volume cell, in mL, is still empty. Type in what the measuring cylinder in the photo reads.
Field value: 84 mL
